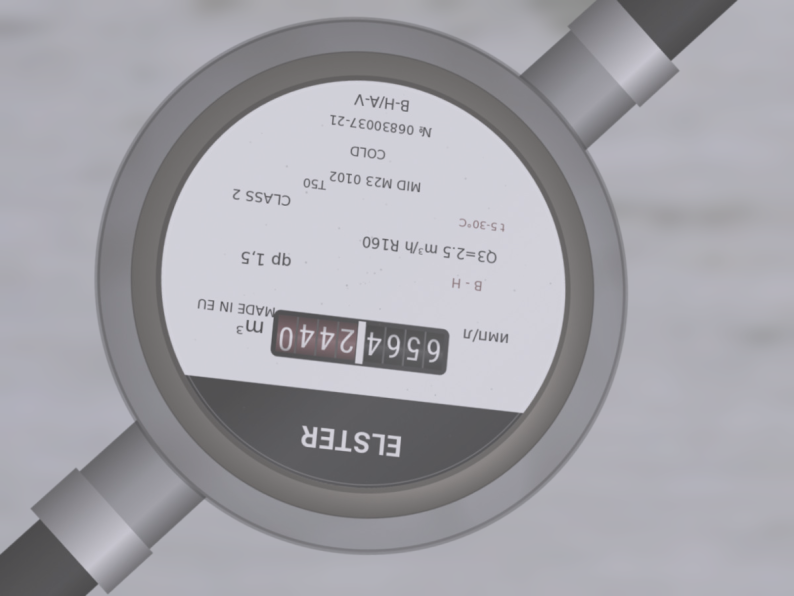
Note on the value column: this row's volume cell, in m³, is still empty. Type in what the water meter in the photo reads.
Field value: 6564.2440 m³
